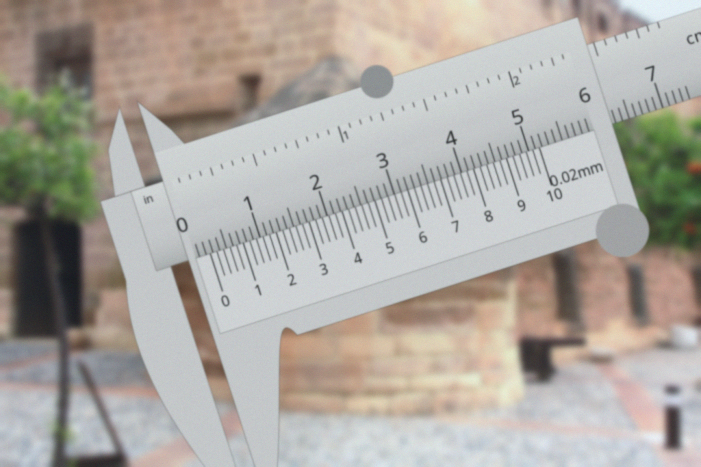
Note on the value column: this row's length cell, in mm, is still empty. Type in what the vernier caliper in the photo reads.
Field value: 2.6 mm
